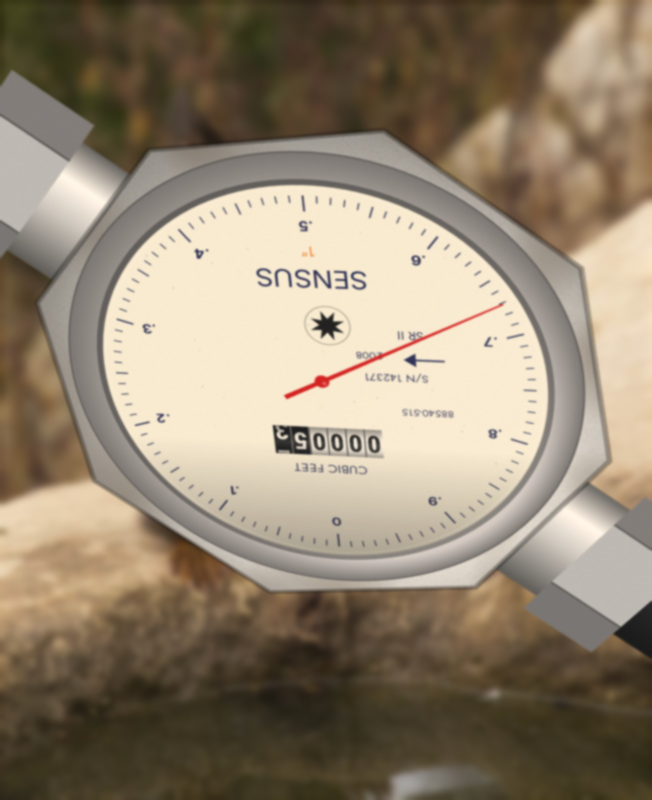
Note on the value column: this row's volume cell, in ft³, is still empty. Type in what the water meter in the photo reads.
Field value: 52.67 ft³
